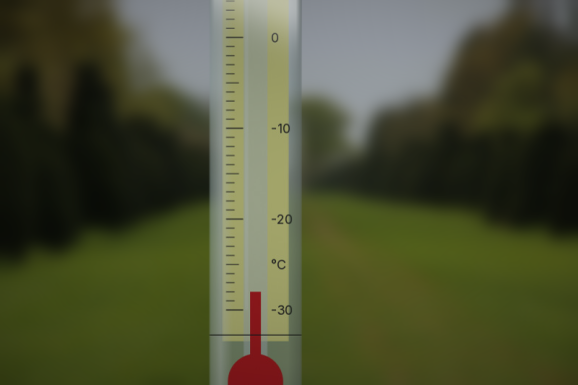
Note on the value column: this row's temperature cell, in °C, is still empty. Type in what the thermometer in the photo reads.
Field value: -28 °C
